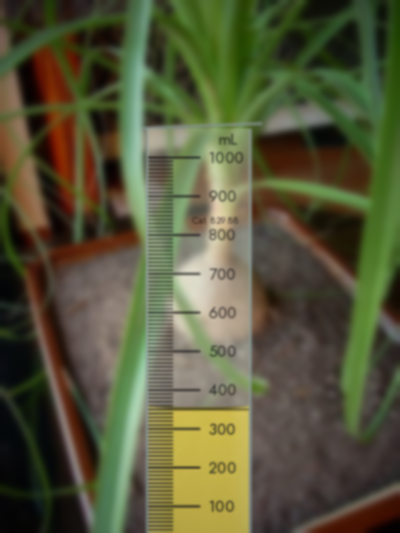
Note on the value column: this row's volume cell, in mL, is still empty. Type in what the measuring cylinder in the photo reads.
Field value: 350 mL
